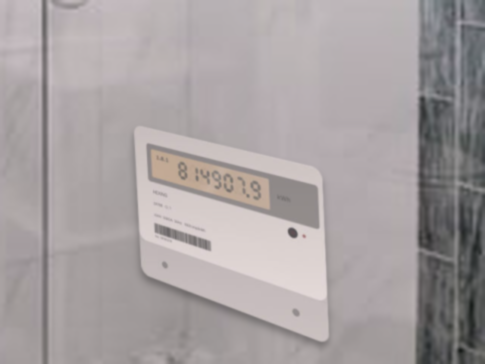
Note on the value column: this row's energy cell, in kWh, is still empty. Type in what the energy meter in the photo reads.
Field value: 814907.9 kWh
